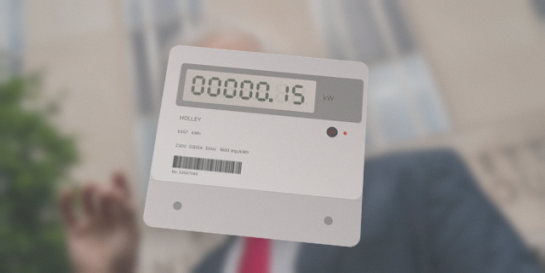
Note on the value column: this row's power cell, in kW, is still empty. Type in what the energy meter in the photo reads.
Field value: 0.15 kW
